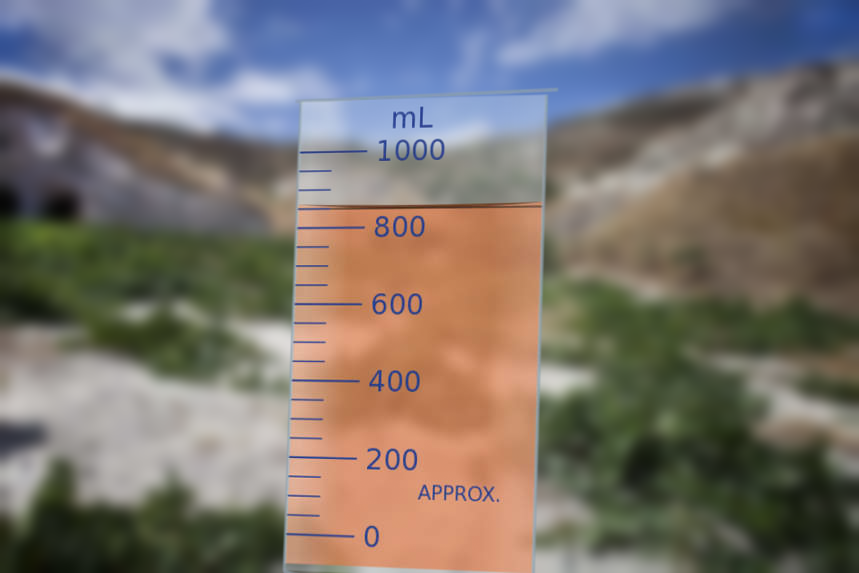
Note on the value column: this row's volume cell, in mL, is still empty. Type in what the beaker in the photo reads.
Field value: 850 mL
